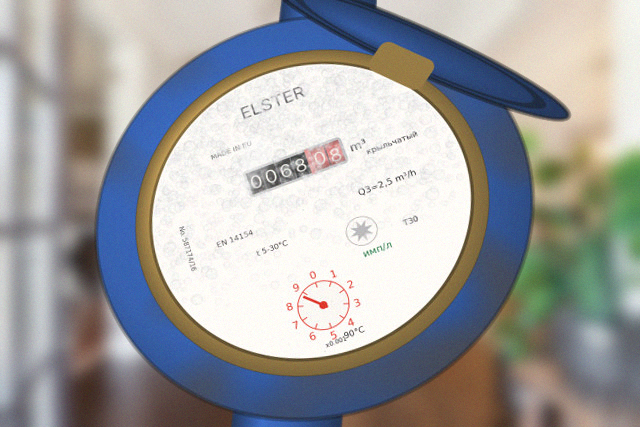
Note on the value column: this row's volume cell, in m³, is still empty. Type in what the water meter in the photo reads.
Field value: 68.078 m³
